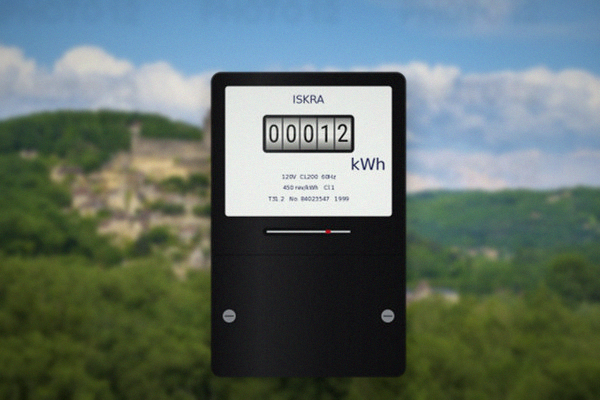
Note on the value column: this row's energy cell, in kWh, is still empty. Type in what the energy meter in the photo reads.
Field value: 12 kWh
